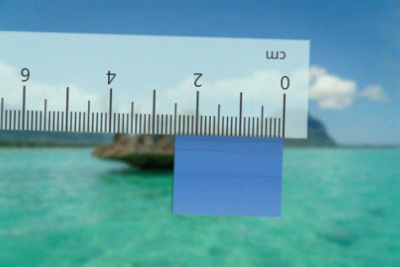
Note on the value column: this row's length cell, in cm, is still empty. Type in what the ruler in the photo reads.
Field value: 2.5 cm
